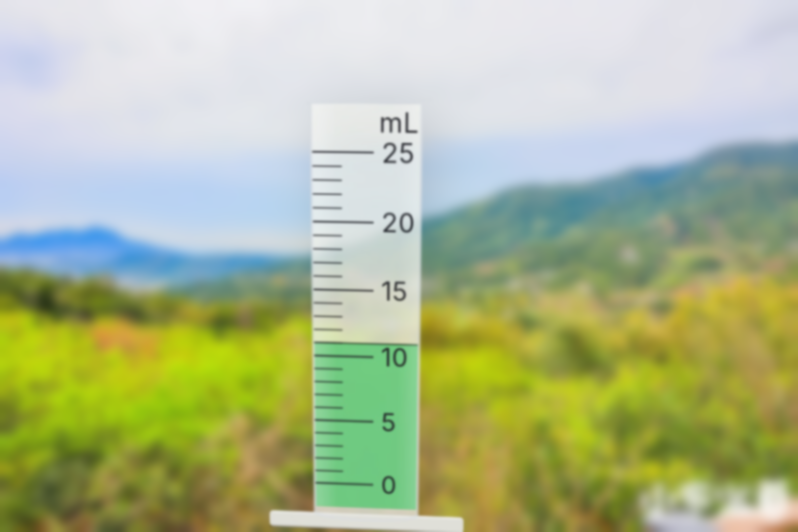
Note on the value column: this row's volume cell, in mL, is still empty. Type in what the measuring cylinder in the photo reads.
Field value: 11 mL
